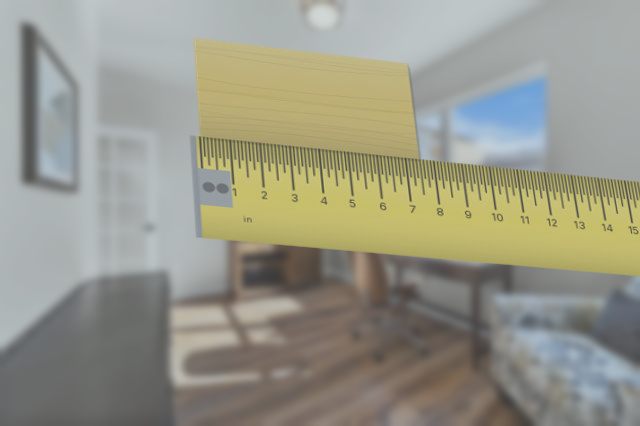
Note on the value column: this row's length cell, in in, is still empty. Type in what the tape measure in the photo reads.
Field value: 7.5 in
